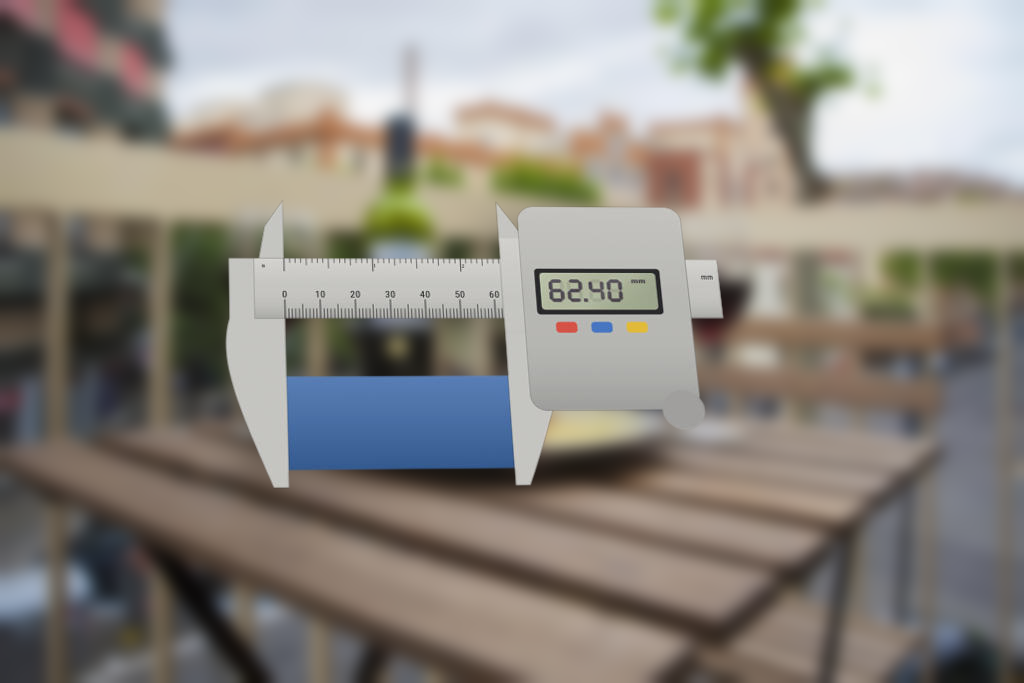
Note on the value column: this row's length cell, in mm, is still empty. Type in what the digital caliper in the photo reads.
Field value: 62.40 mm
